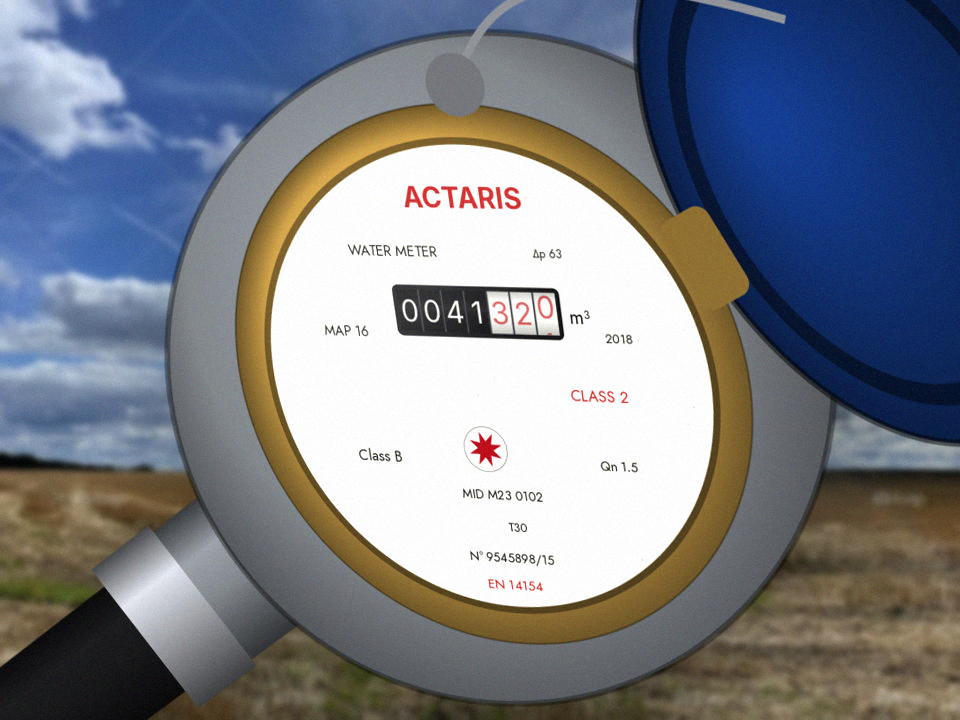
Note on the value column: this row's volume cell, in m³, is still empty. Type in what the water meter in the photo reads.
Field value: 41.320 m³
